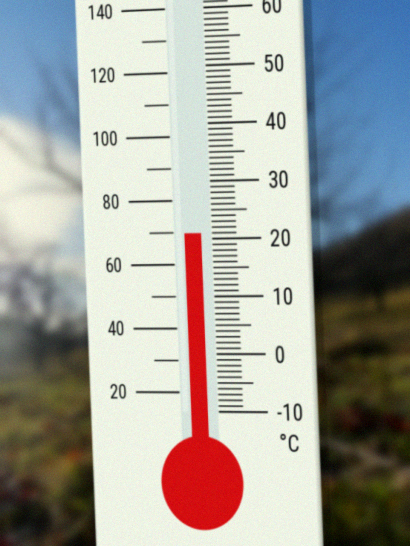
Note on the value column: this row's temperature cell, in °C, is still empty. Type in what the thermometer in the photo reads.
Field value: 21 °C
